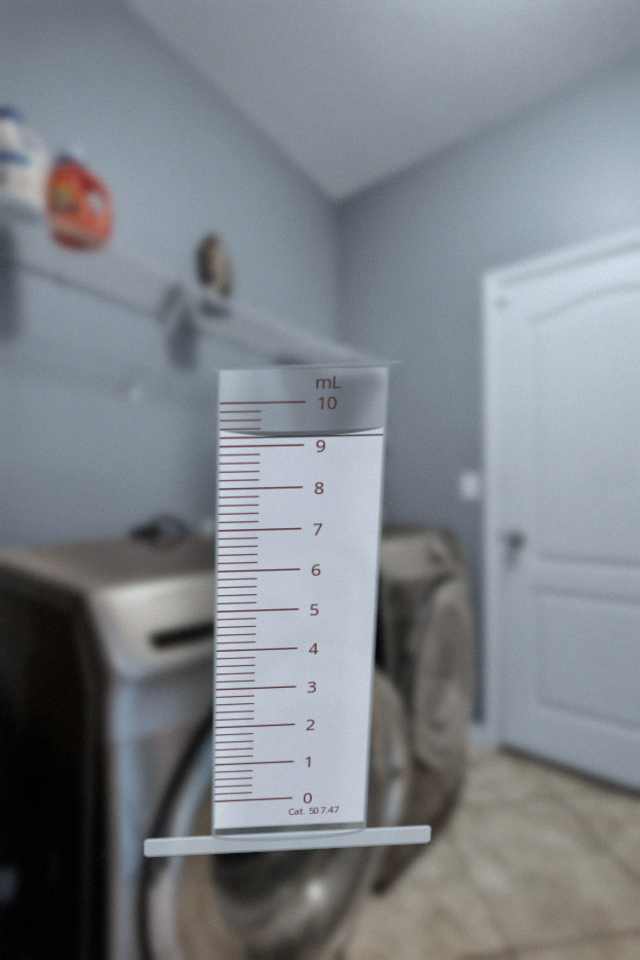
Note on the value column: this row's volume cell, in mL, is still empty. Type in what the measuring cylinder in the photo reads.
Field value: 9.2 mL
